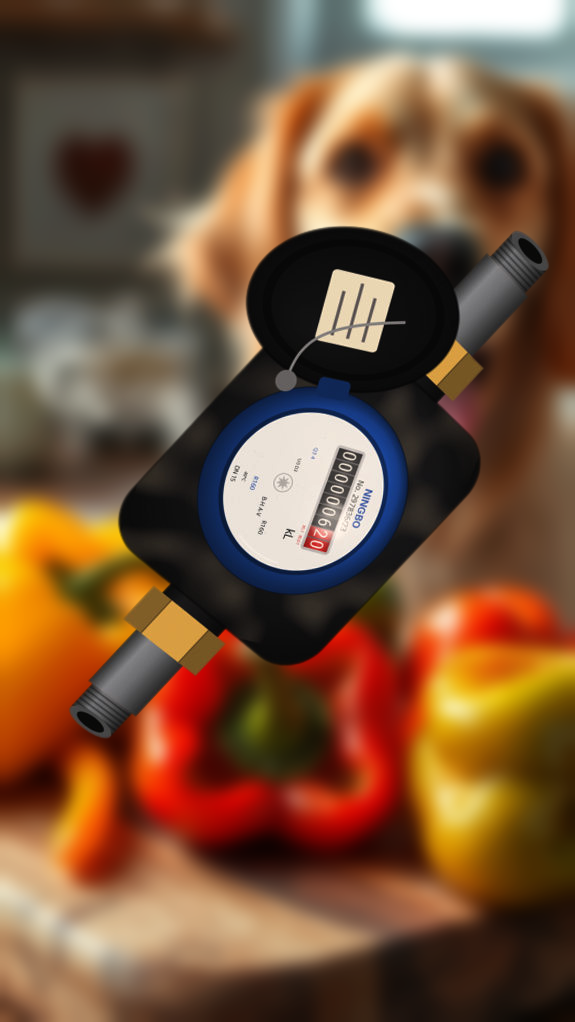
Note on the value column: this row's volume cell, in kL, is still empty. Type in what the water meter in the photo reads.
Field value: 6.20 kL
